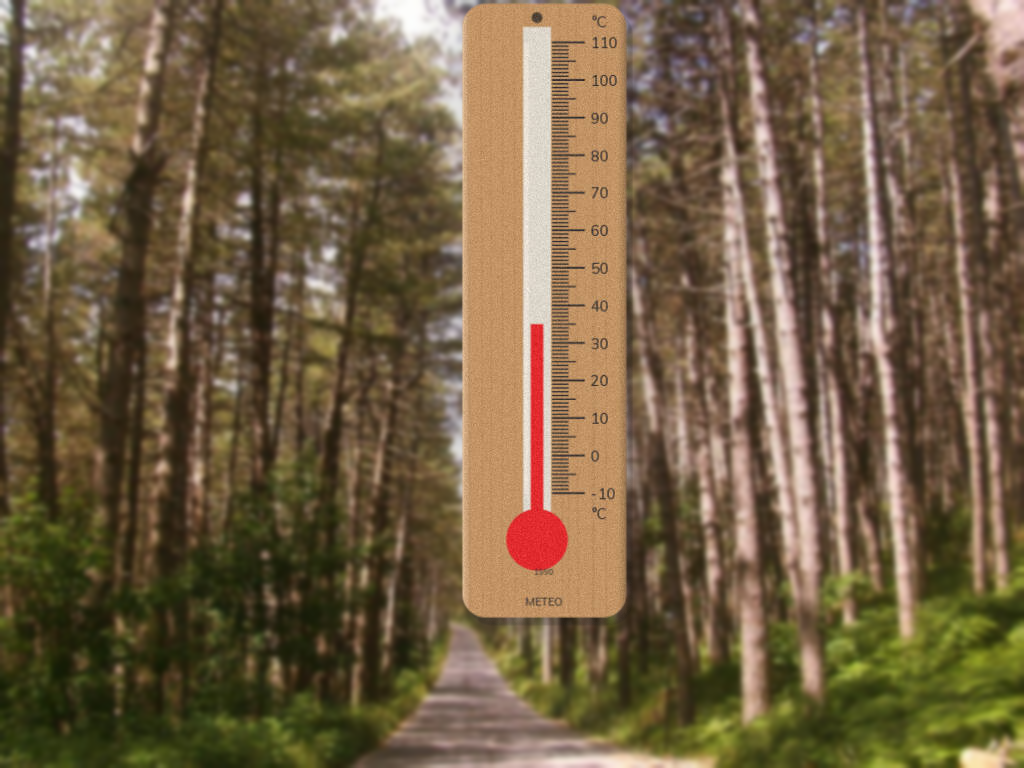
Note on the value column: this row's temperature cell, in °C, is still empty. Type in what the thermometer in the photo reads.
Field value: 35 °C
